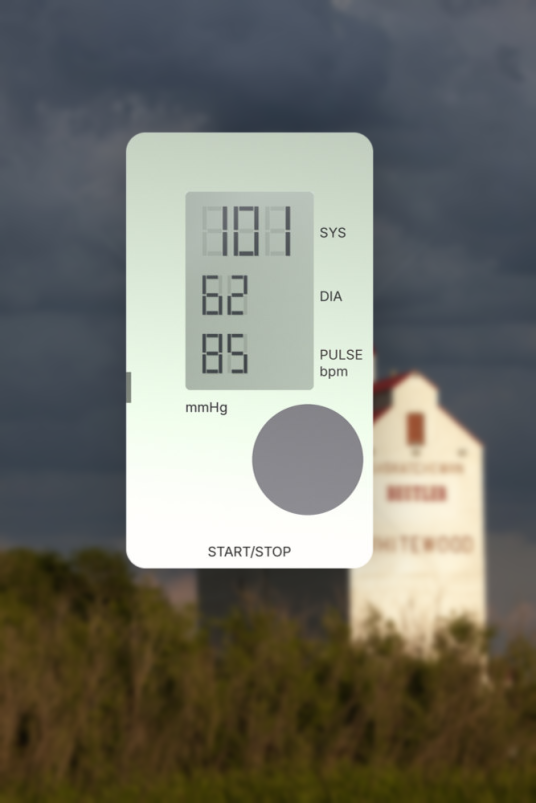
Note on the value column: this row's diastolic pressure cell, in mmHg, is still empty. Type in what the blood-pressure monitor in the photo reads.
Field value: 62 mmHg
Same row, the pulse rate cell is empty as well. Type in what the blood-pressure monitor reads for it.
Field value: 85 bpm
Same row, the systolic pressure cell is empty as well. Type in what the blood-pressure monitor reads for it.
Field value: 101 mmHg
